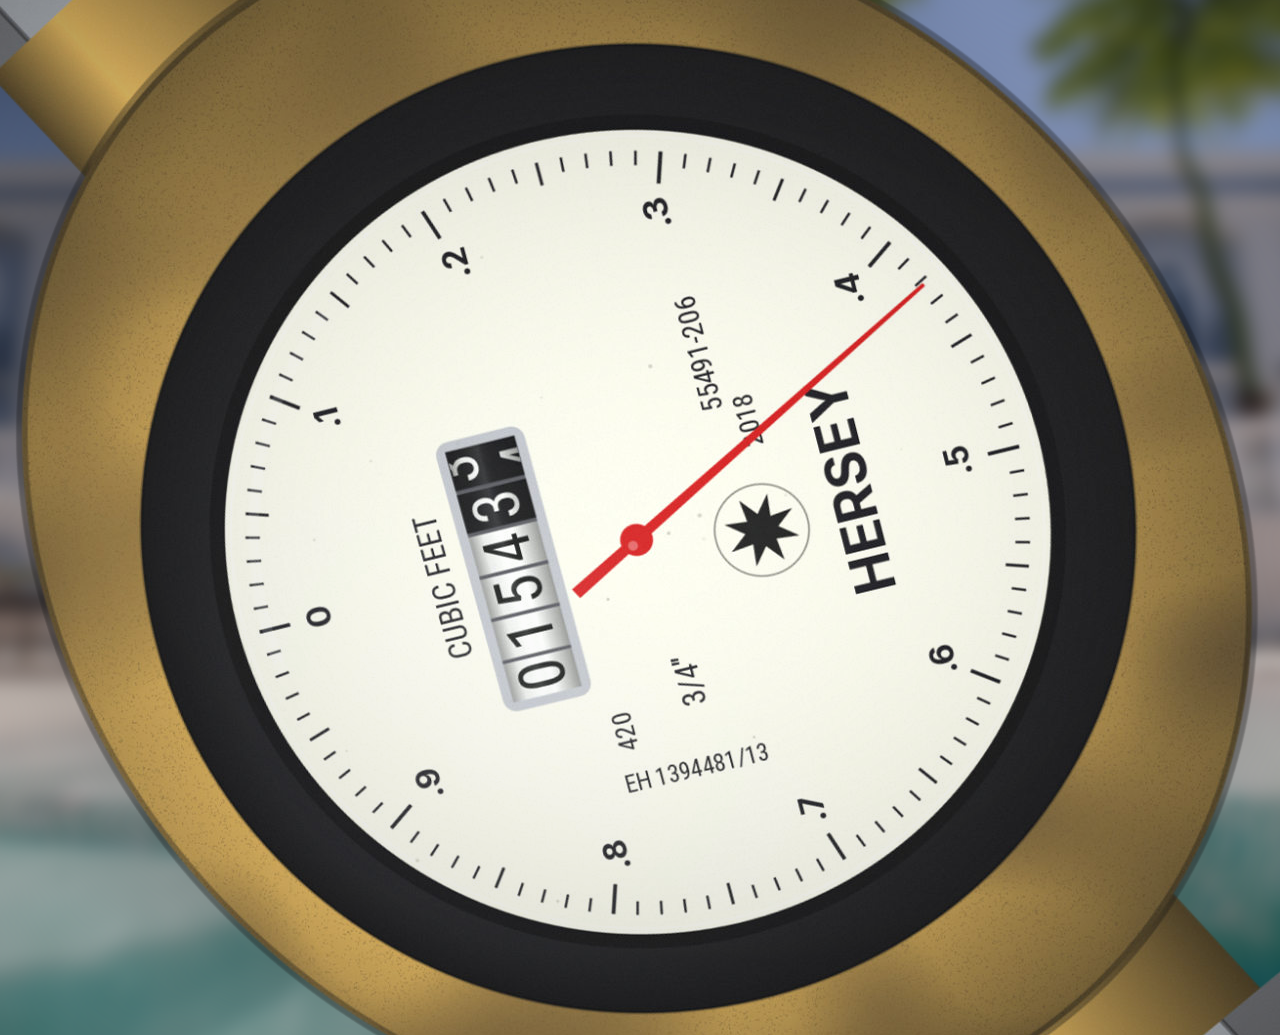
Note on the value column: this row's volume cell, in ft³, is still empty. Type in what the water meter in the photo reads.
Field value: 15433.42 ft³
